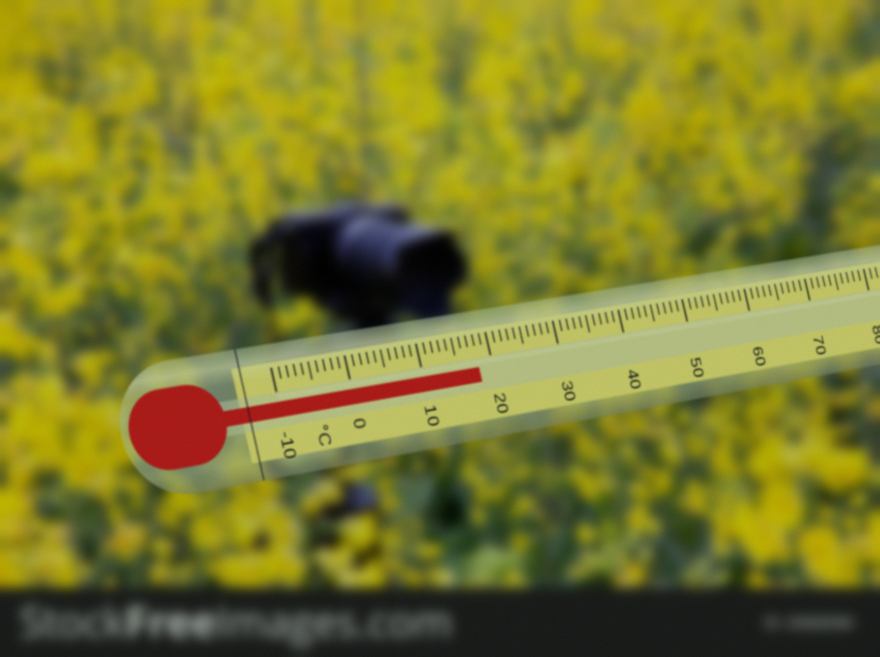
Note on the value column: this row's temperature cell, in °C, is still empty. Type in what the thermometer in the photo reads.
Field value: 18 °C
